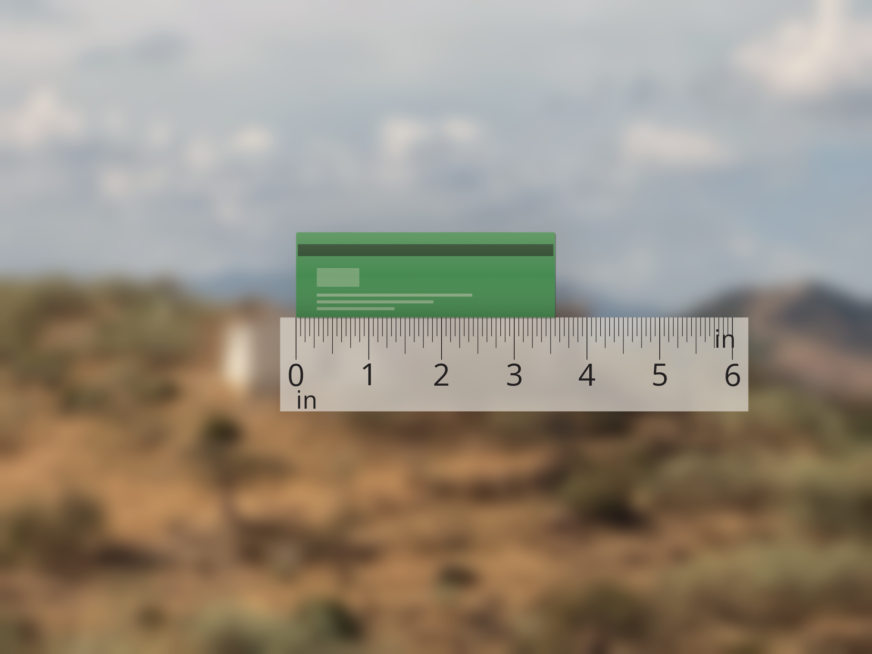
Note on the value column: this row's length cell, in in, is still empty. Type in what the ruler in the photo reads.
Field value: 3.5625 in
